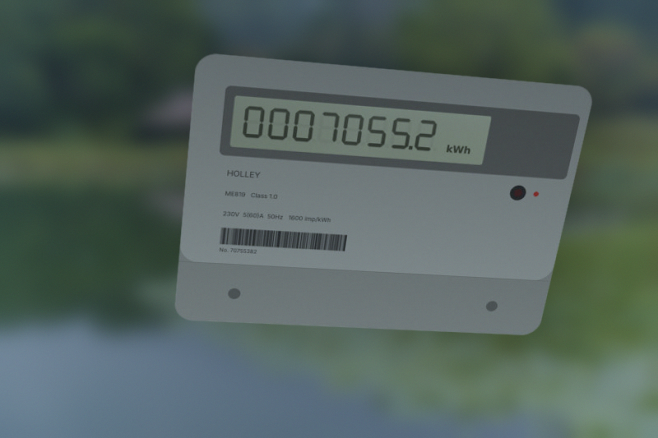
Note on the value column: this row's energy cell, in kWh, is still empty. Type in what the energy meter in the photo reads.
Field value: 7055.2 kWh
